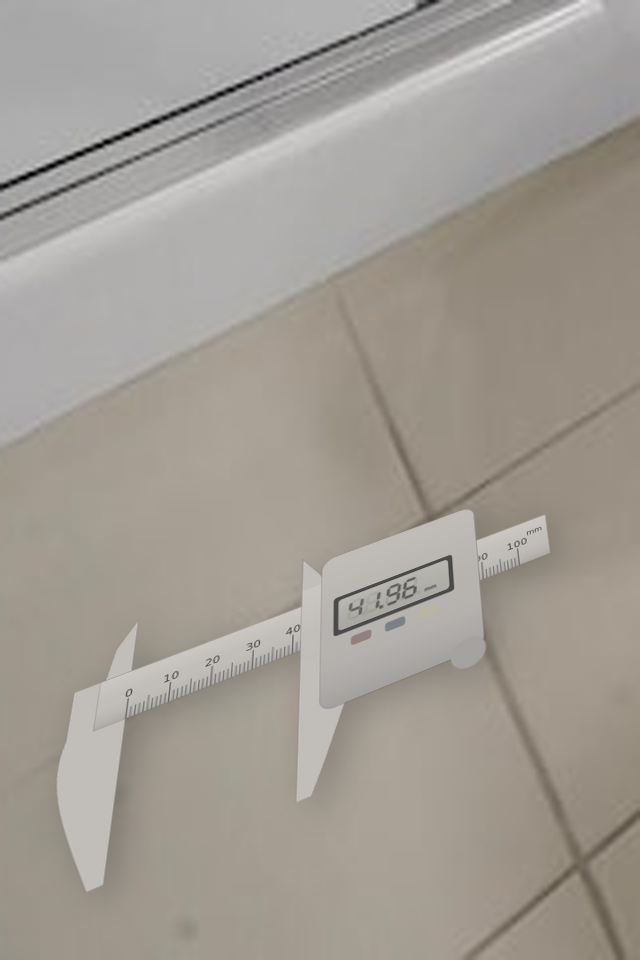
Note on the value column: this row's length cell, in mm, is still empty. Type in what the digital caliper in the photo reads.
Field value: 41.96 mm
